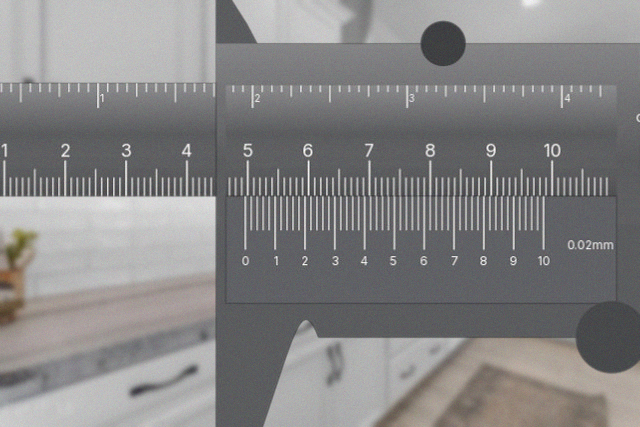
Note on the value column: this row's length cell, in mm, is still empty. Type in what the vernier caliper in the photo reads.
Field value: 49.6 mm
